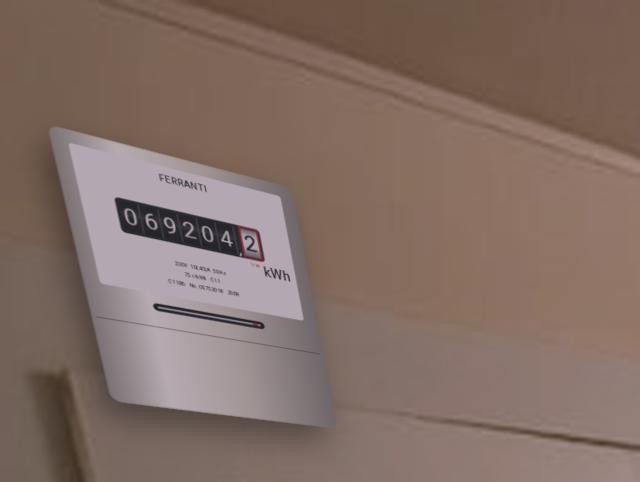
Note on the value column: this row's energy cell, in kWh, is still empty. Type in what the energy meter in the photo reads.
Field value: 69204.2 kWh
